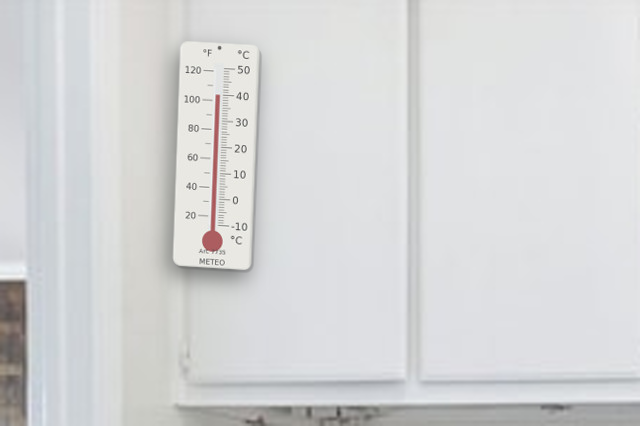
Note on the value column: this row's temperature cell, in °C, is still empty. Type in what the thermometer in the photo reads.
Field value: 40 °C
